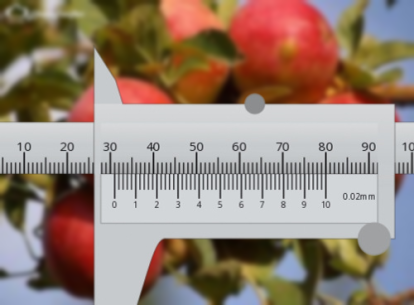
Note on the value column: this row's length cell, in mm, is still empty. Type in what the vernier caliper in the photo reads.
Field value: 31.0 mm
